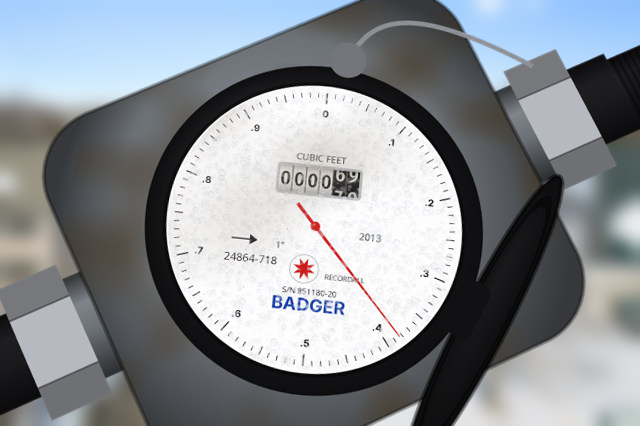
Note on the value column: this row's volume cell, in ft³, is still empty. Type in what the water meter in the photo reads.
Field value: 69.38 ft³
